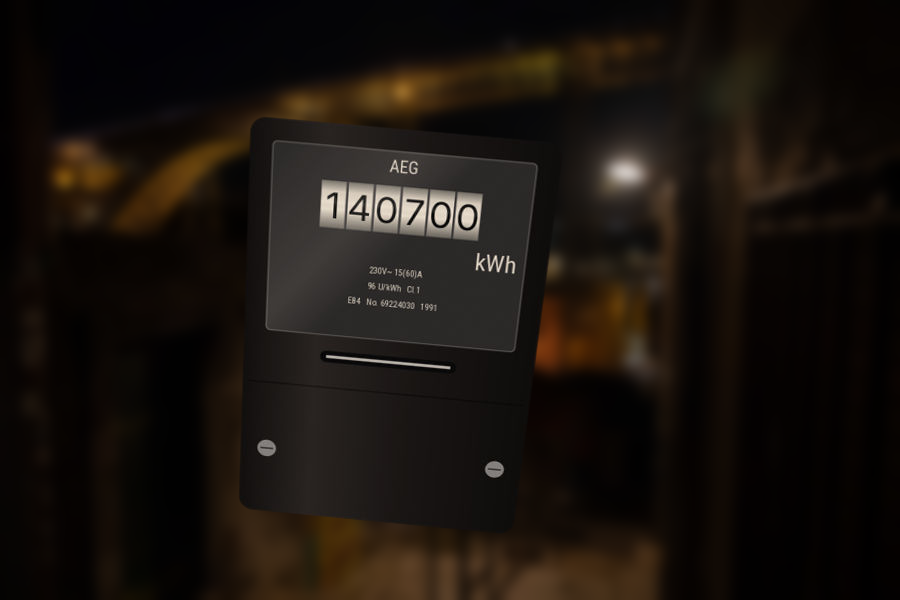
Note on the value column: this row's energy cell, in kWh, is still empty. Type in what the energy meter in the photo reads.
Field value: 140700 kWh
